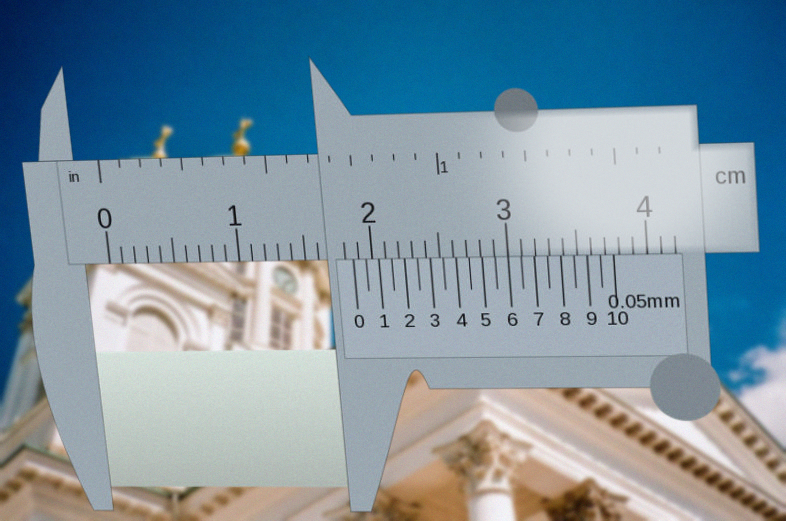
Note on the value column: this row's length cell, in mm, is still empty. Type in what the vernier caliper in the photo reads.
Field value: 18.6 mm
